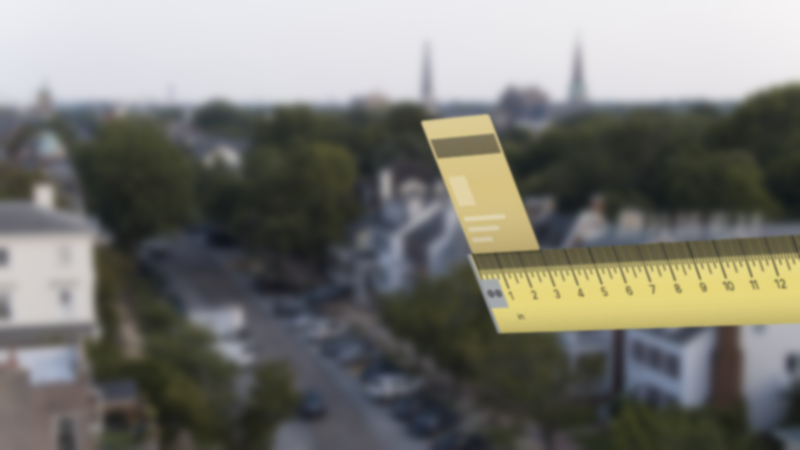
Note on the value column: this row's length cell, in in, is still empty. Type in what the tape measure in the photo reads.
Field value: 3 in
